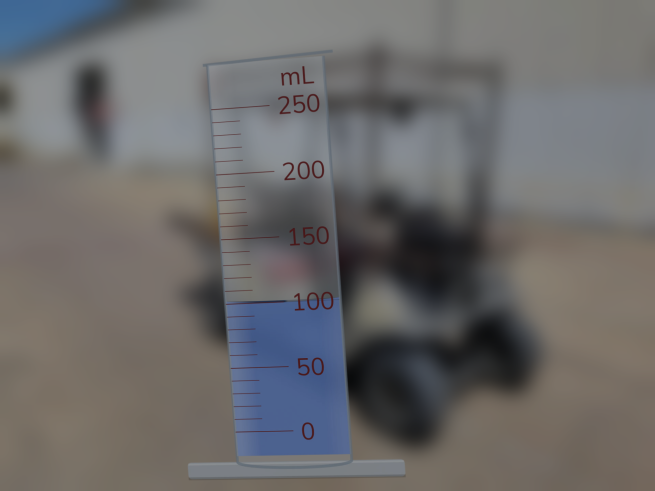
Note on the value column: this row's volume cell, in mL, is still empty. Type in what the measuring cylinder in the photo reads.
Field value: 100 mL
